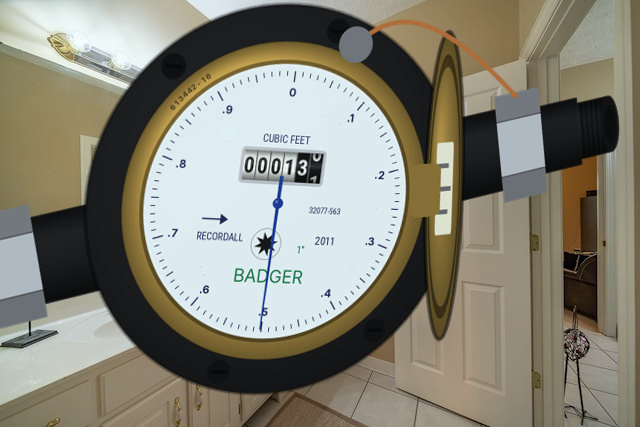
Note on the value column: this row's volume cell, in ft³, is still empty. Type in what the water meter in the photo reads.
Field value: 130.50 ft³
